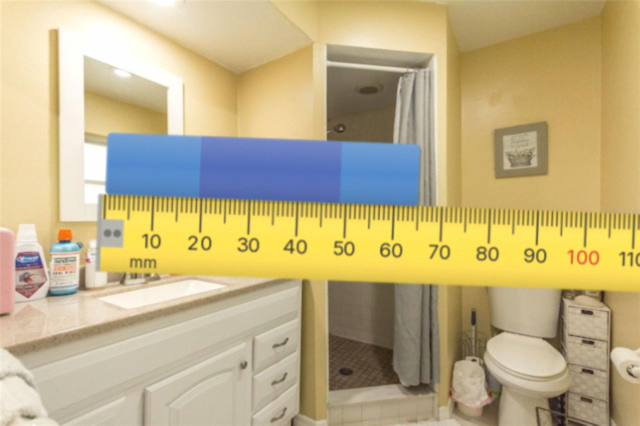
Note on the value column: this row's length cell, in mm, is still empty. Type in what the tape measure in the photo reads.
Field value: 65 mm
